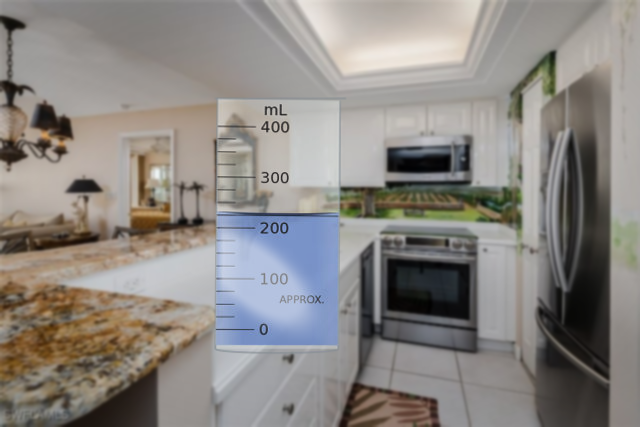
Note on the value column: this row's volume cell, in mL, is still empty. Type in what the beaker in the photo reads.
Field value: 225 mL
